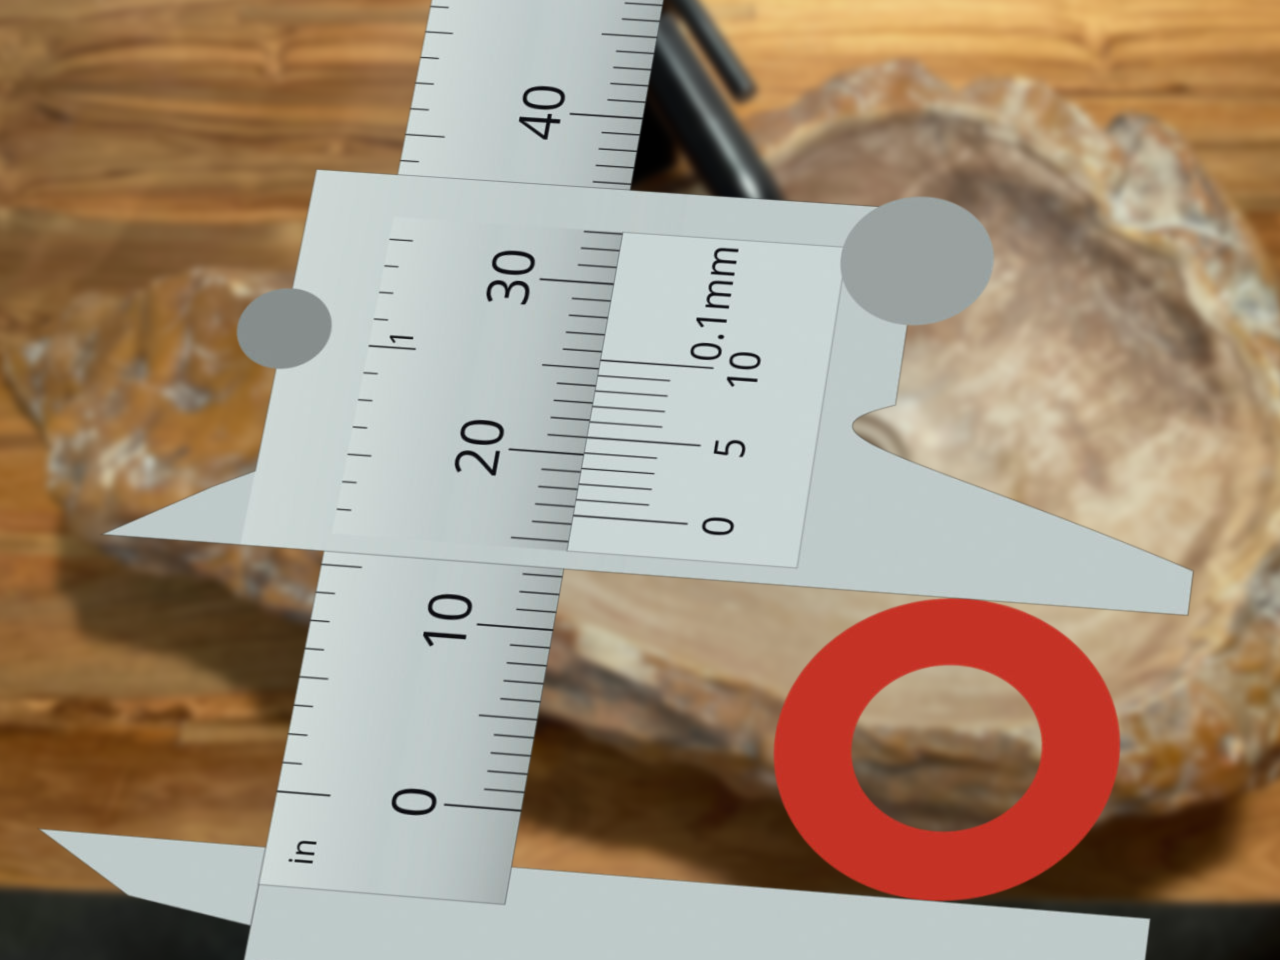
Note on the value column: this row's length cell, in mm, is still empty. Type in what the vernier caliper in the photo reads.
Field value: 16.5 mm
